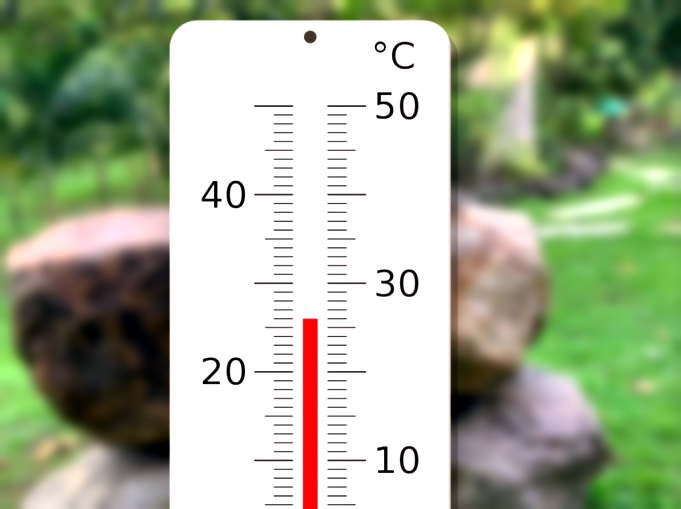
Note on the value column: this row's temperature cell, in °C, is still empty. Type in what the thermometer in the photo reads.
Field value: 26 °C
